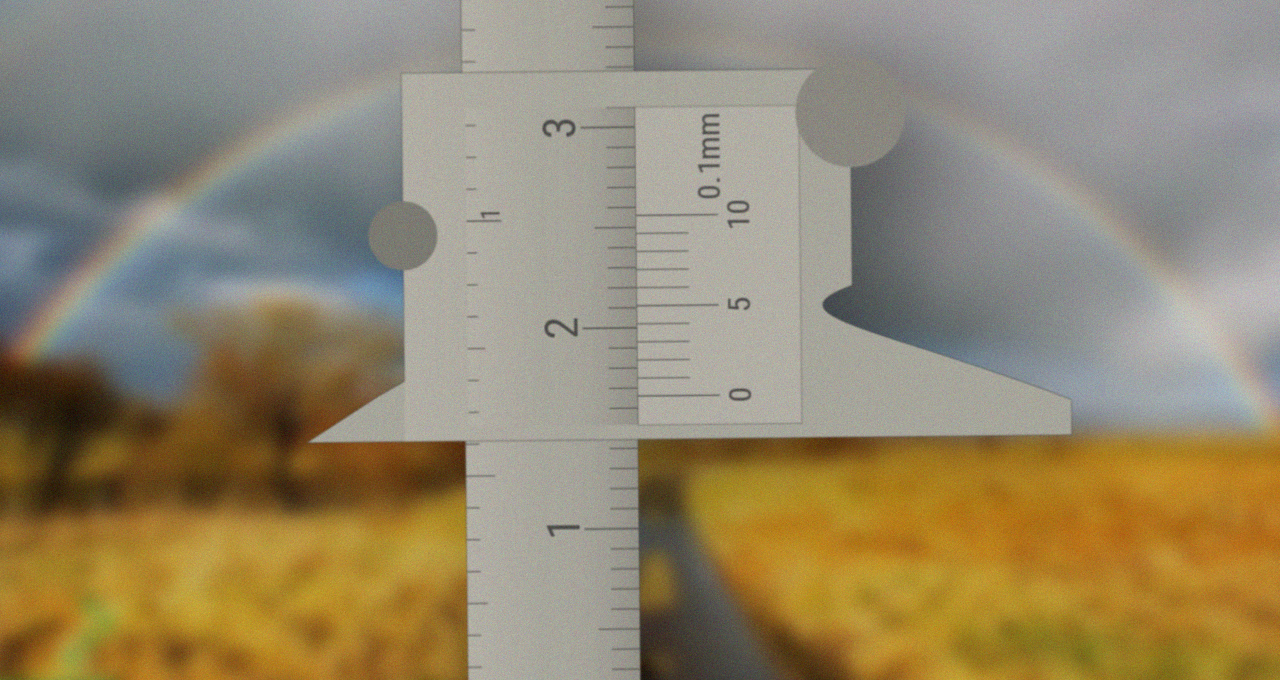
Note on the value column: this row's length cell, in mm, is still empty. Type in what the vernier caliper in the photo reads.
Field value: 16.6 mm
